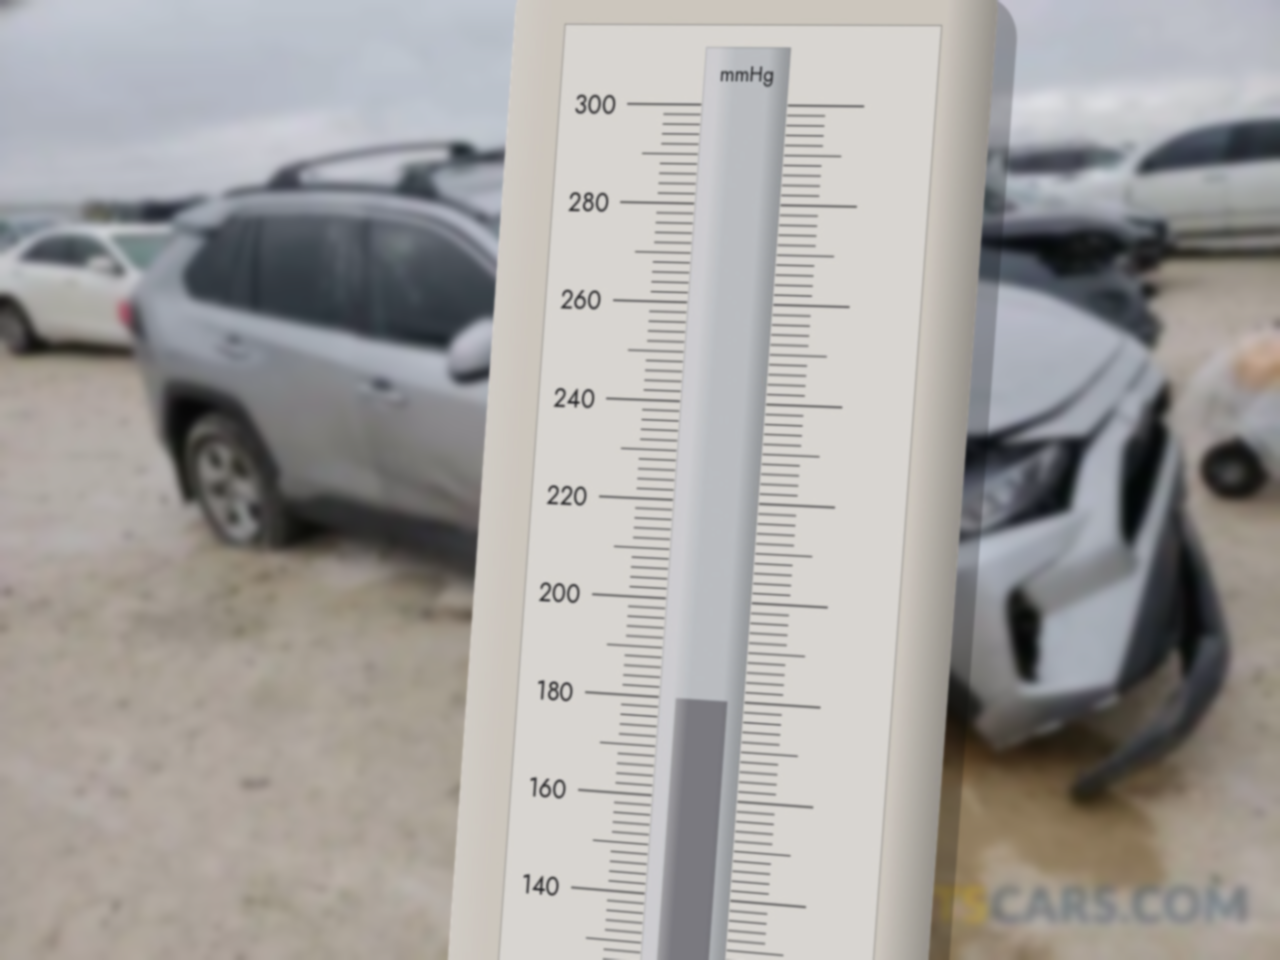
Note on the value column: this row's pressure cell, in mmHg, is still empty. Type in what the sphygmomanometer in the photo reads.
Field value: 180 mmHg
